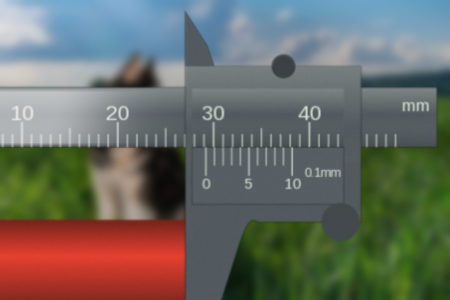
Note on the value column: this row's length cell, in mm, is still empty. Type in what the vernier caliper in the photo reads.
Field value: 29.2 mm
